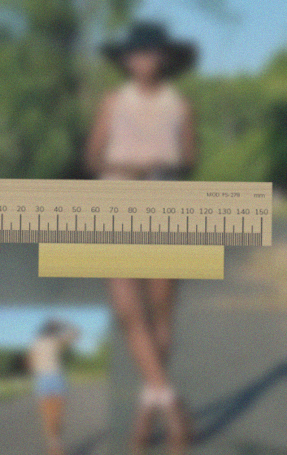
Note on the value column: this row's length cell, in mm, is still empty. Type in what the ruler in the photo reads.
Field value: 100 mm
